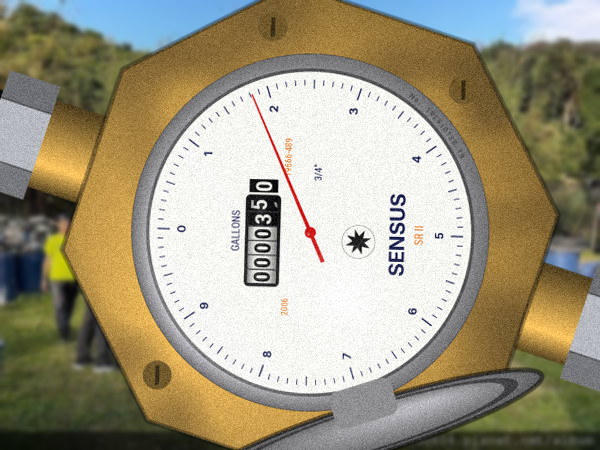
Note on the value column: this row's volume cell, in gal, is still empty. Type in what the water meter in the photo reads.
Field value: 351.8 gal
